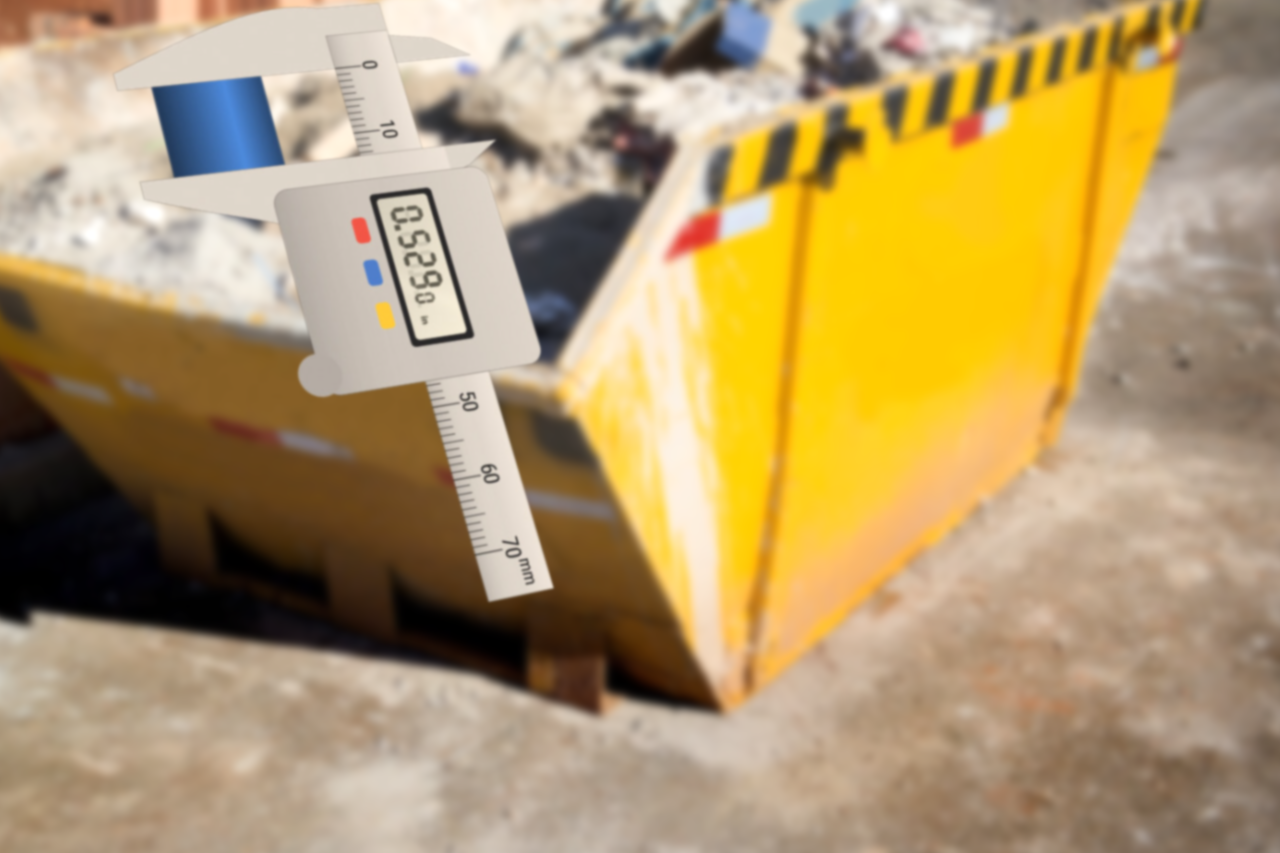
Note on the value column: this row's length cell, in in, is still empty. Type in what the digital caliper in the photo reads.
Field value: 0.5290 in
